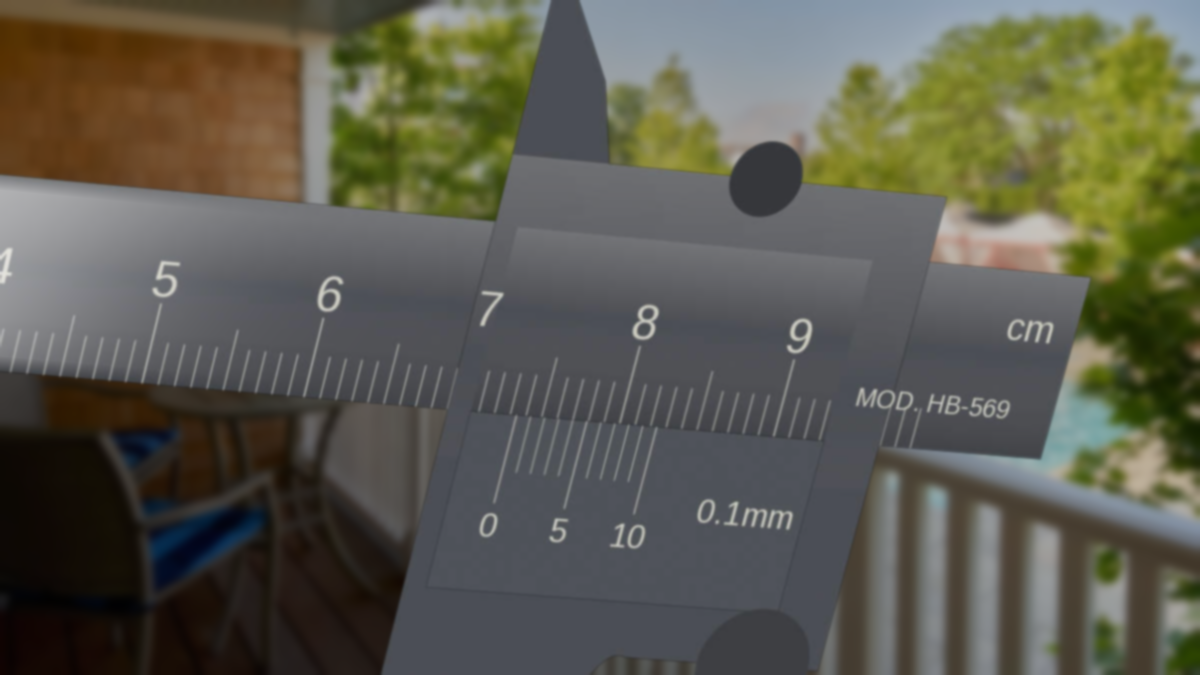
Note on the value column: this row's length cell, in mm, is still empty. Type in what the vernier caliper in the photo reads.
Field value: 73.4 mm
